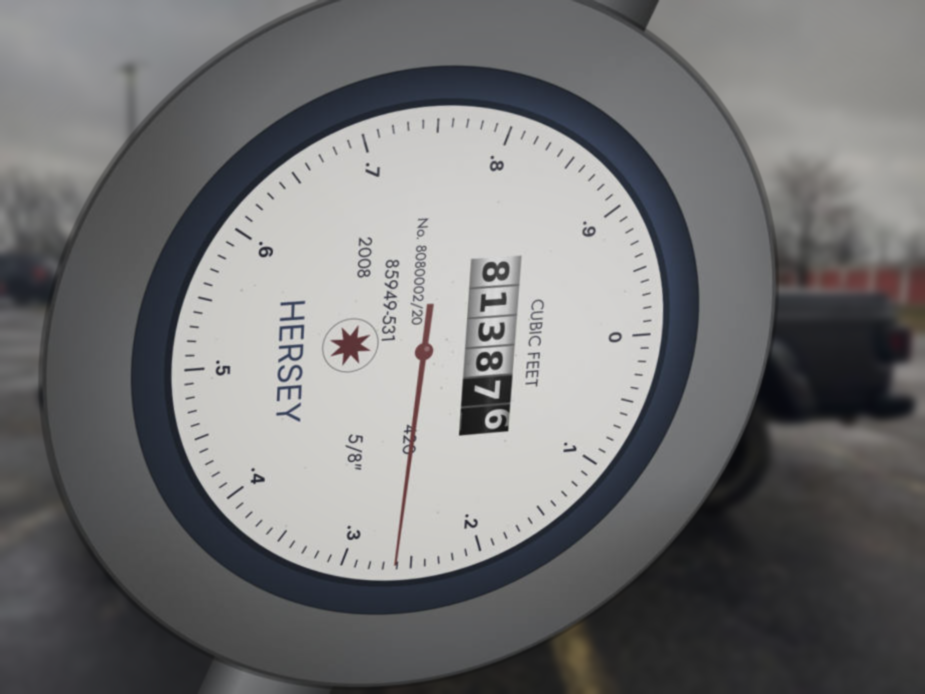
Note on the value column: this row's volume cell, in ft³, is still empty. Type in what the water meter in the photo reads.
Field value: 813876.26 ft³
